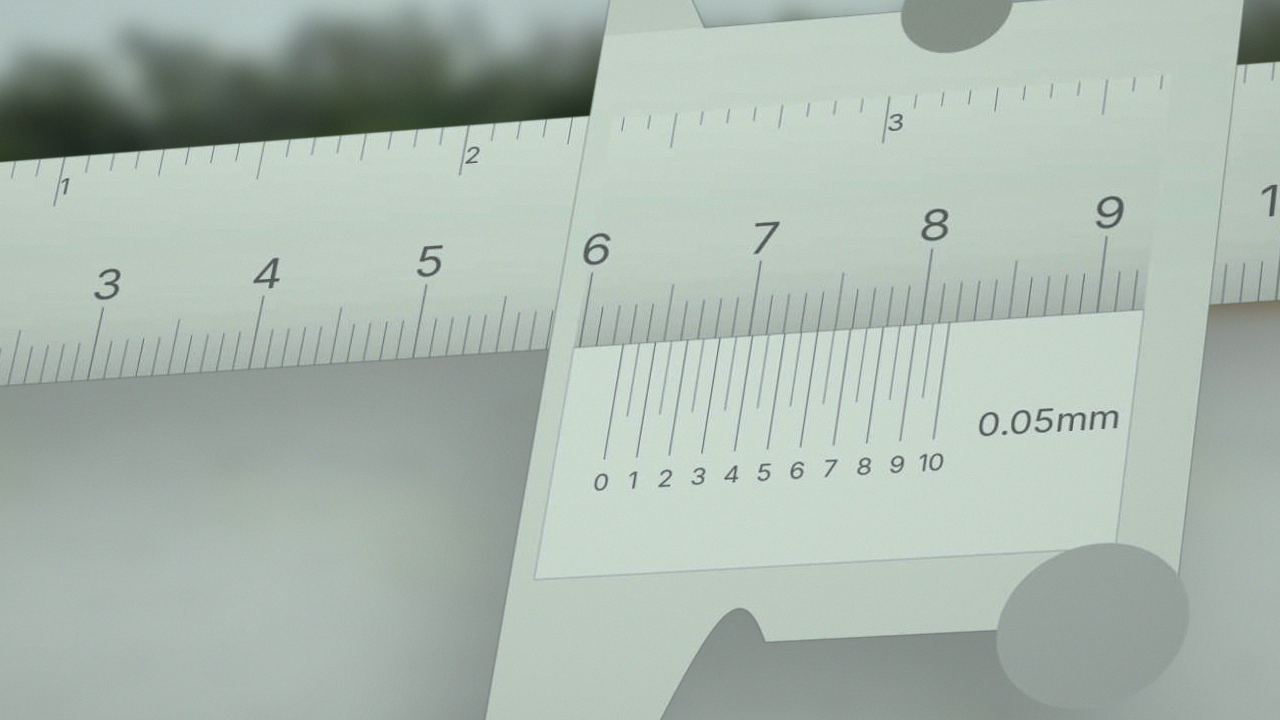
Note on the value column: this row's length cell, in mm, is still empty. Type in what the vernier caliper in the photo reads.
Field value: 62.6 mm
